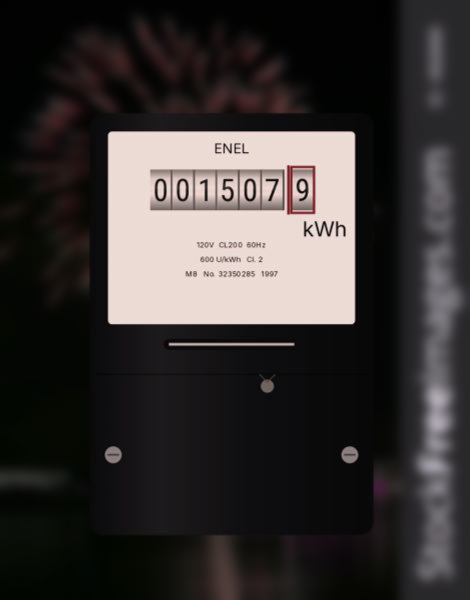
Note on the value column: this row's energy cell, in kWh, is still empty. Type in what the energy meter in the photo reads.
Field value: 1507.9 kWh
